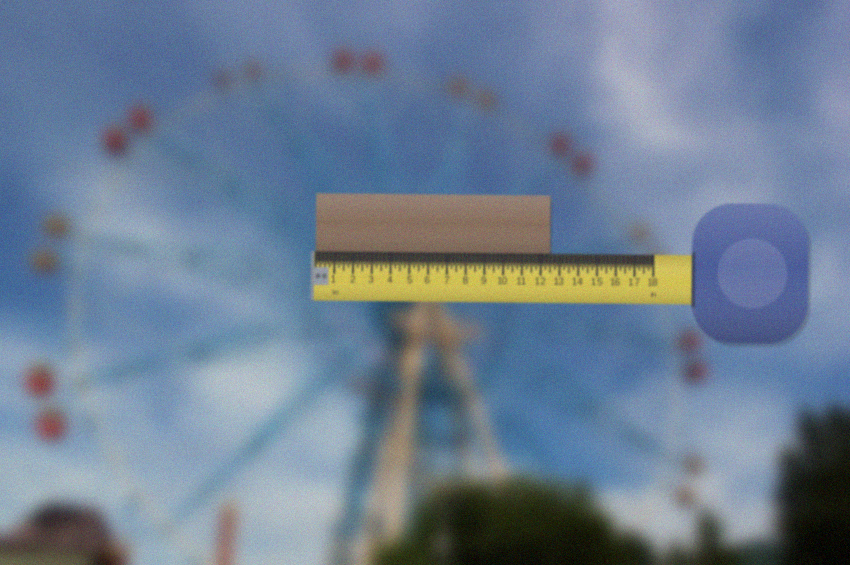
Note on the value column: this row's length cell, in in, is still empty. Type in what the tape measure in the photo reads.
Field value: 12.5 in
